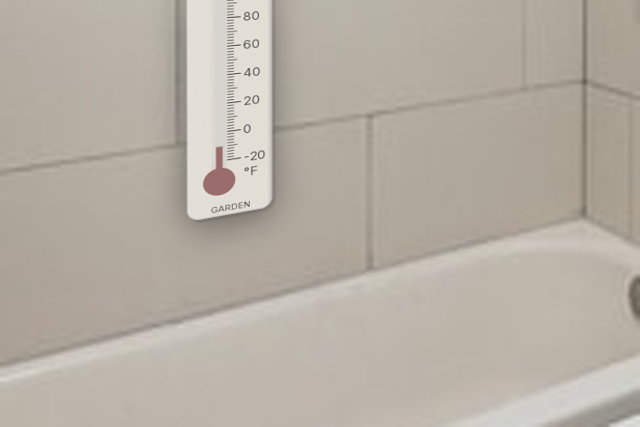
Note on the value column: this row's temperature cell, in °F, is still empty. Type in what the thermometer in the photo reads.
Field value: -10 °F
